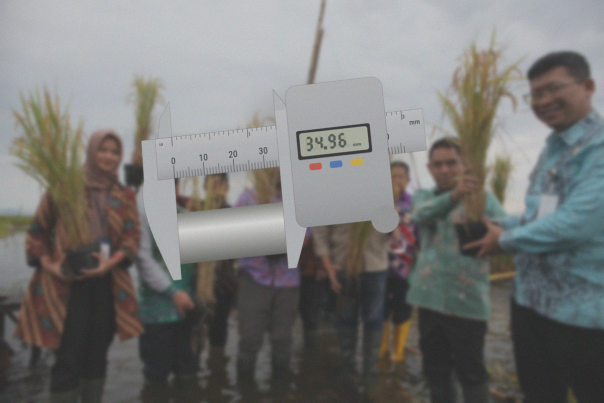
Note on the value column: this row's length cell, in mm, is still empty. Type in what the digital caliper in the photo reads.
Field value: 34.96 mm
